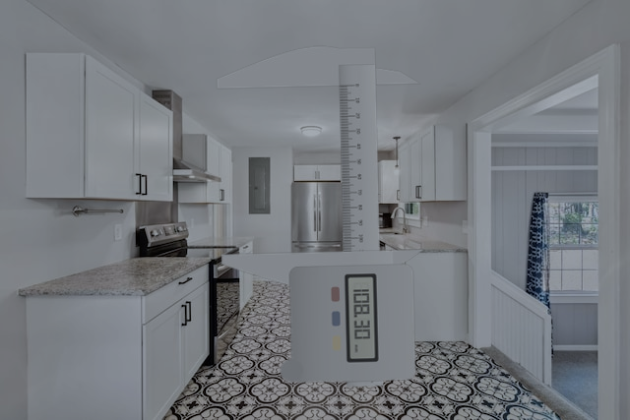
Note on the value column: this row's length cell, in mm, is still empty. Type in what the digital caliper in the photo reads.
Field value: 108.30 mm
